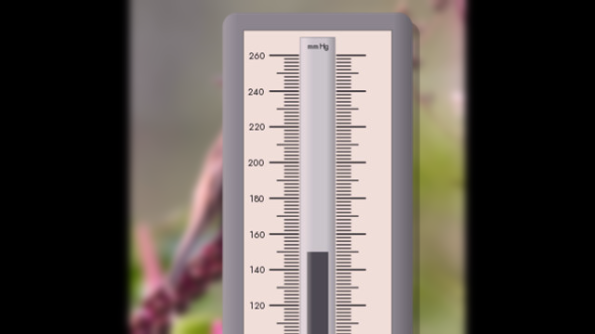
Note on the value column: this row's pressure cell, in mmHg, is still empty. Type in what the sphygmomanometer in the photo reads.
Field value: 150 mmHg
